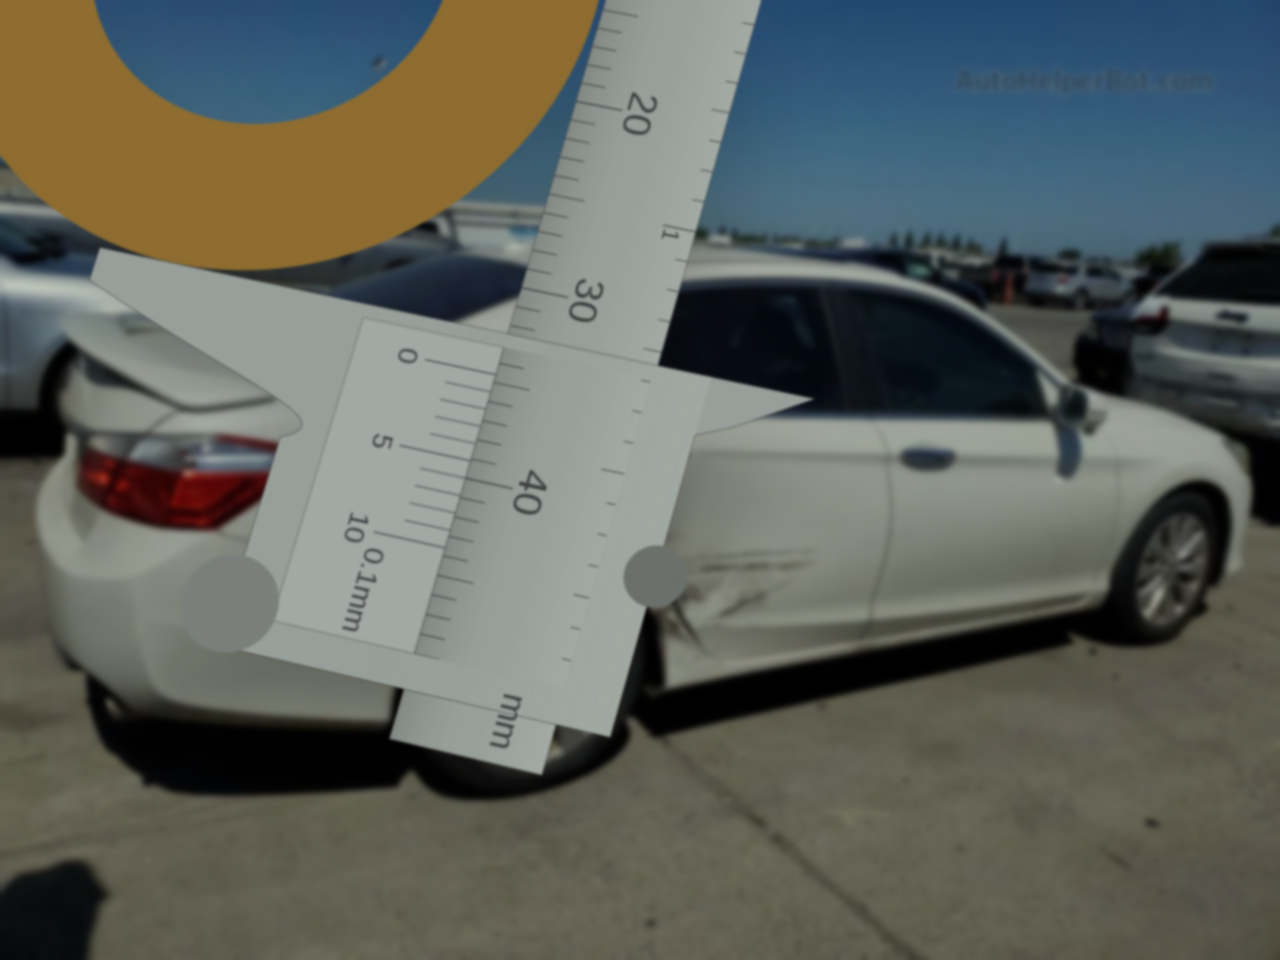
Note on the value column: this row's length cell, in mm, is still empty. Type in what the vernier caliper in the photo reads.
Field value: 34.6 mm
